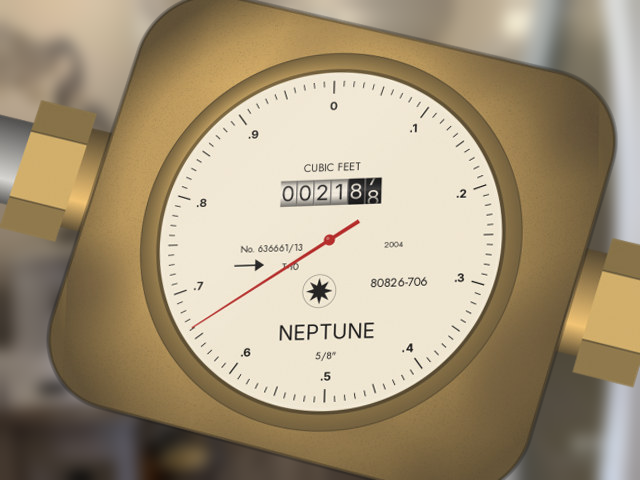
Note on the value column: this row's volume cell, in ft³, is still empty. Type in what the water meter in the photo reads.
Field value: 2187.66 ft³
